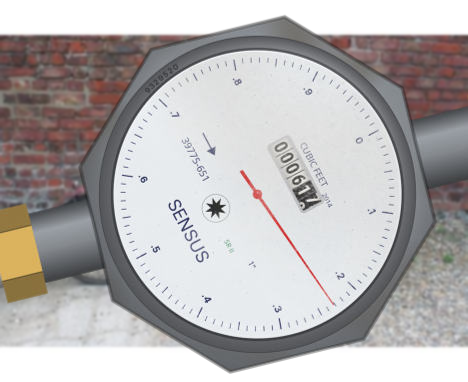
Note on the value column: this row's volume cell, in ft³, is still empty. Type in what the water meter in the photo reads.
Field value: 617.23 ft³
